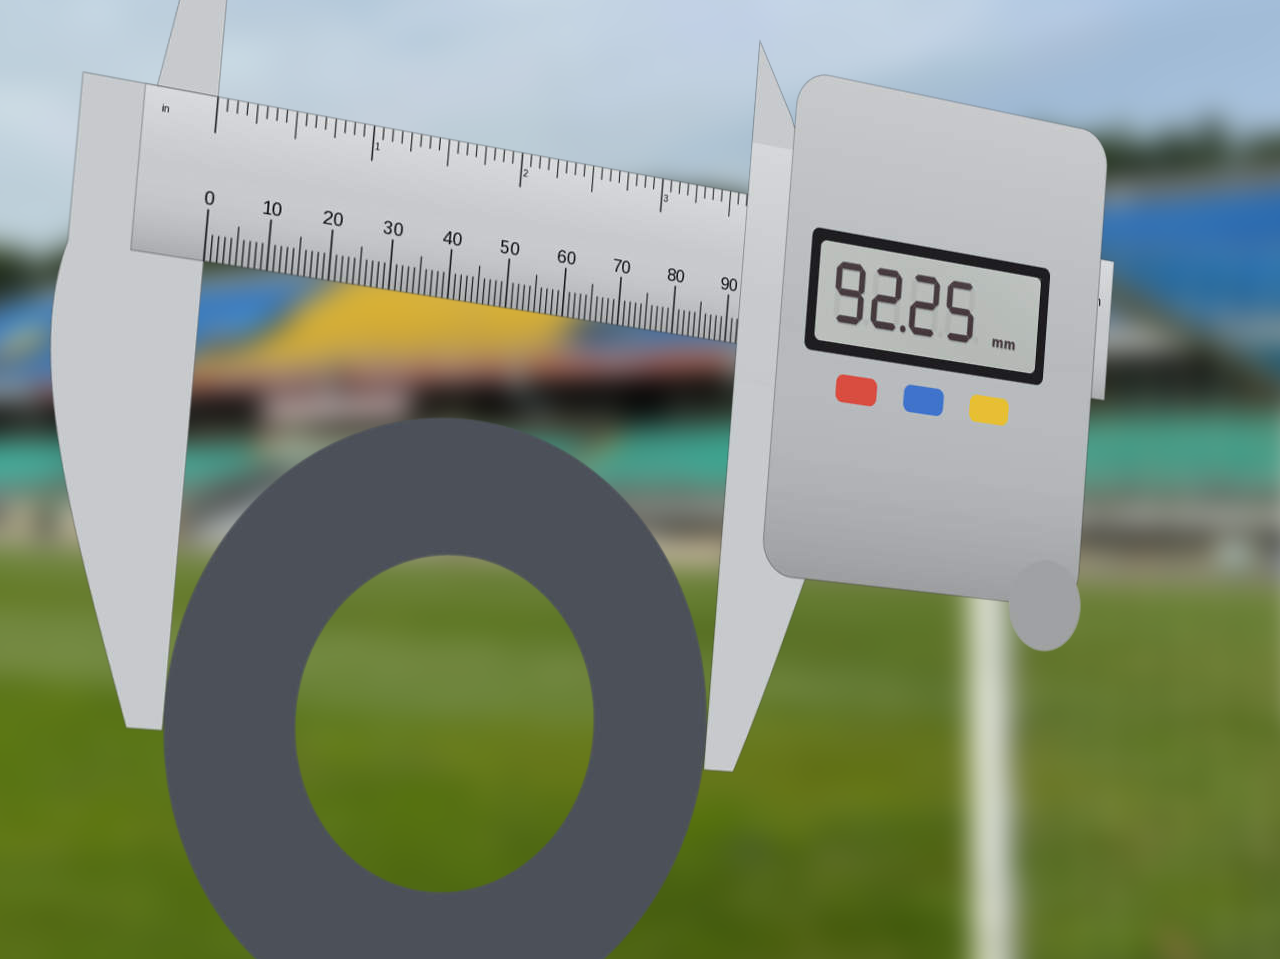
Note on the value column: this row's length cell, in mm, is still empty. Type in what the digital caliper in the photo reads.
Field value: 92.25 mm
